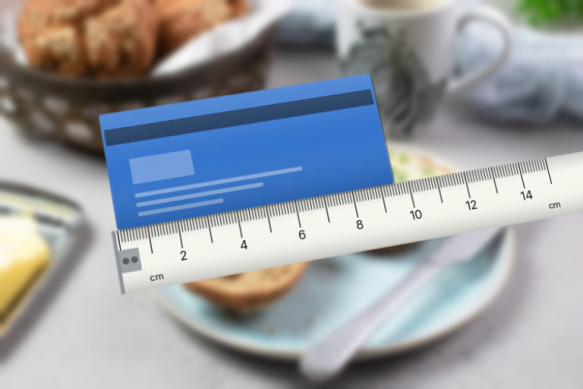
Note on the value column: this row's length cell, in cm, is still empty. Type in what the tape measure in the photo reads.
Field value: 9.5 cm
